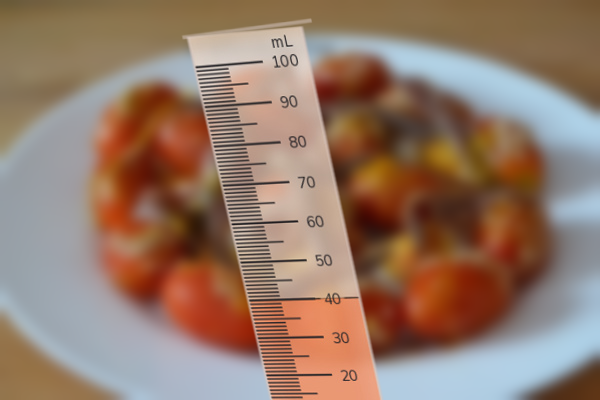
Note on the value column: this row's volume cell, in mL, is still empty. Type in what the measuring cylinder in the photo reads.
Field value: 40 mL
